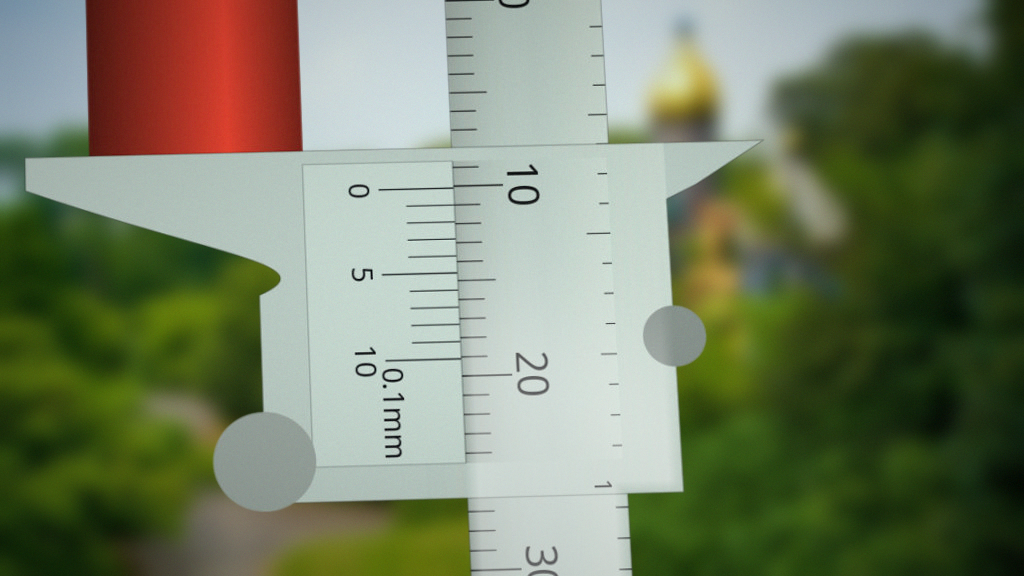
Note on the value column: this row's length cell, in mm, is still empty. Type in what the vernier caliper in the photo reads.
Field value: 10.1 mm
